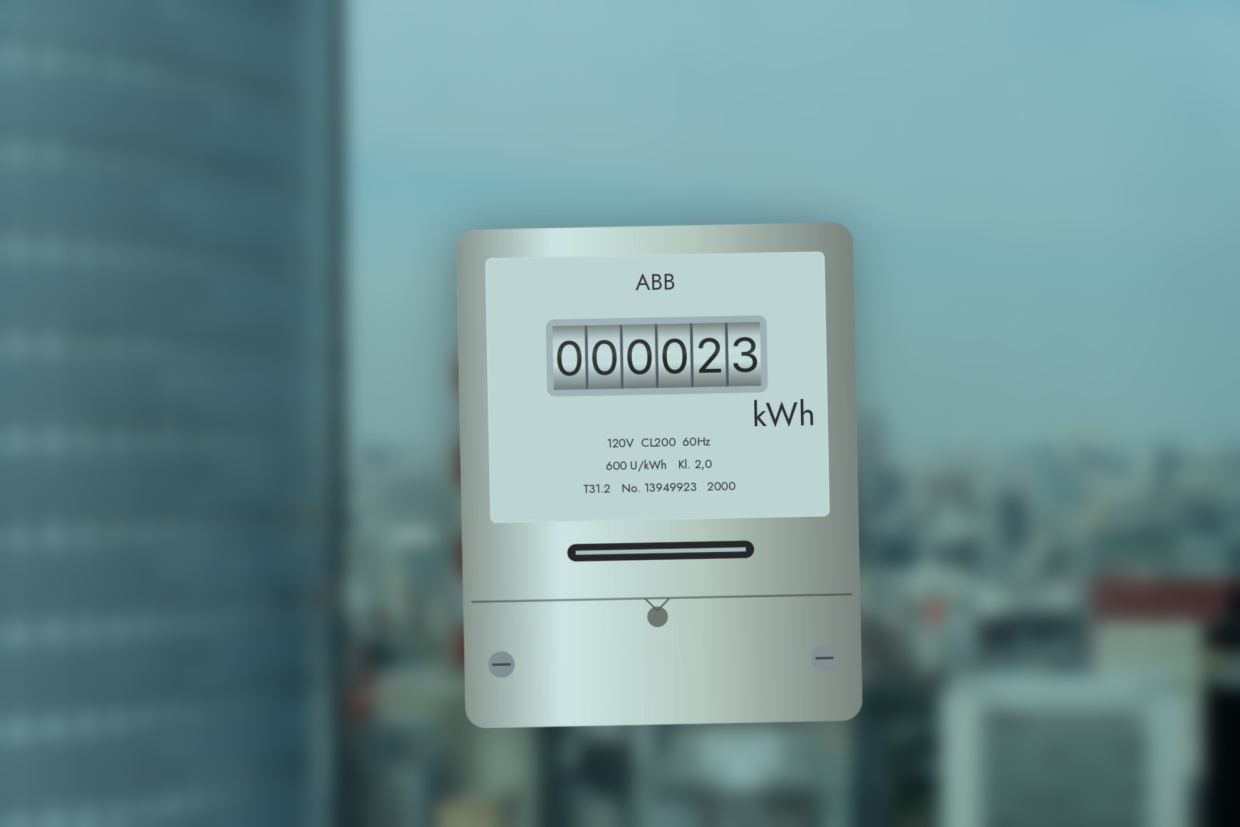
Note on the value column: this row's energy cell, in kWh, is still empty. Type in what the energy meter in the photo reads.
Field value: 23 kWh
